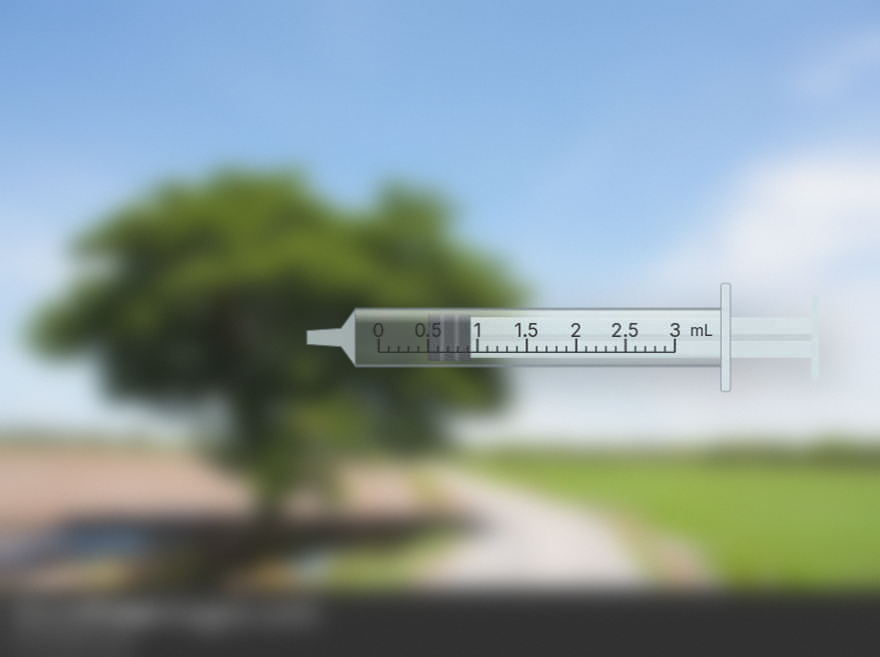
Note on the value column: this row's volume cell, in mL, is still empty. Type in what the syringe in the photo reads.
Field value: 0.5 mL
